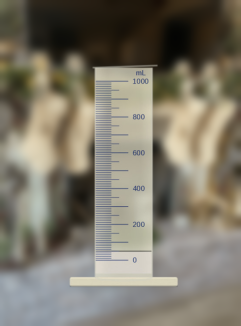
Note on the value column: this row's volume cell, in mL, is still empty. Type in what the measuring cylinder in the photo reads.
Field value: 50 mL
